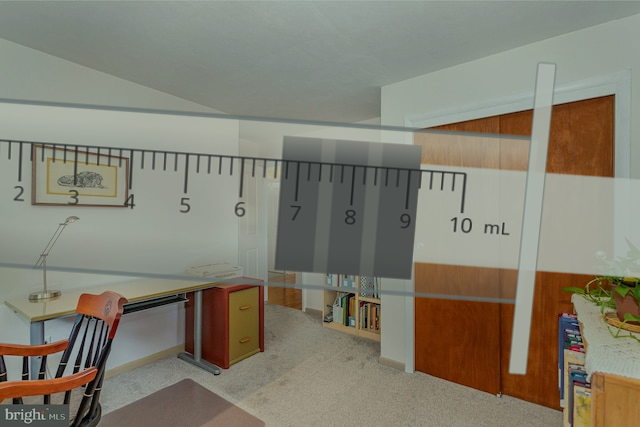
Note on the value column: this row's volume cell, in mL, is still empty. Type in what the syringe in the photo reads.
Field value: 6.7 mL
